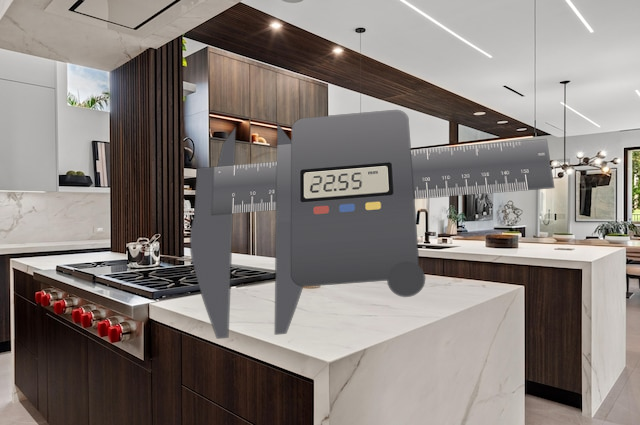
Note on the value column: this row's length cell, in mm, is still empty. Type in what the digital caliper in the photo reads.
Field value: 22.55 mm
